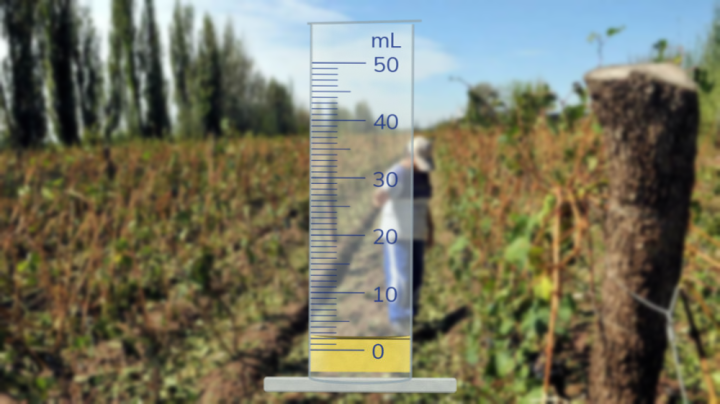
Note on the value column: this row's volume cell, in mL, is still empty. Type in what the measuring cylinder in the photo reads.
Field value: 2 mL
